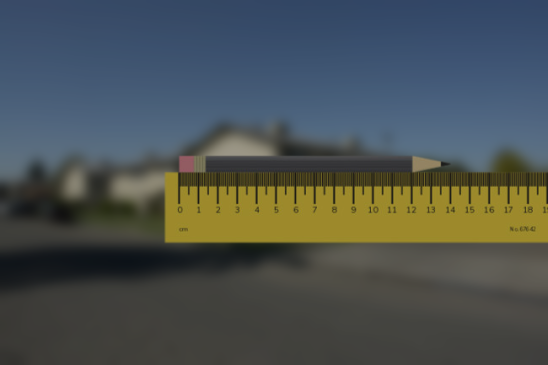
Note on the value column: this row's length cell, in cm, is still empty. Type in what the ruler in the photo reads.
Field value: 14 cm
